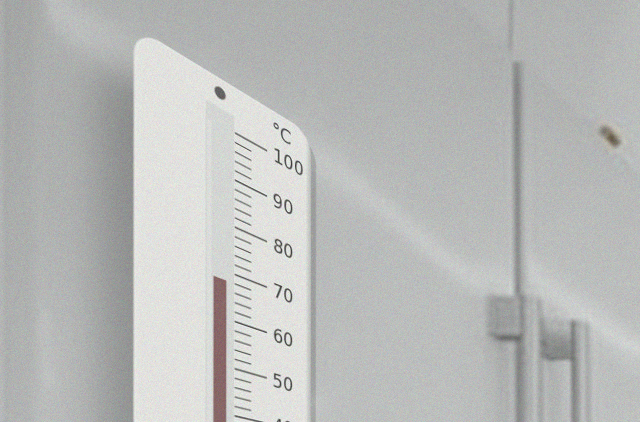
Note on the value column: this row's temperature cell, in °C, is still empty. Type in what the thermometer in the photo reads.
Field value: 68 °C
